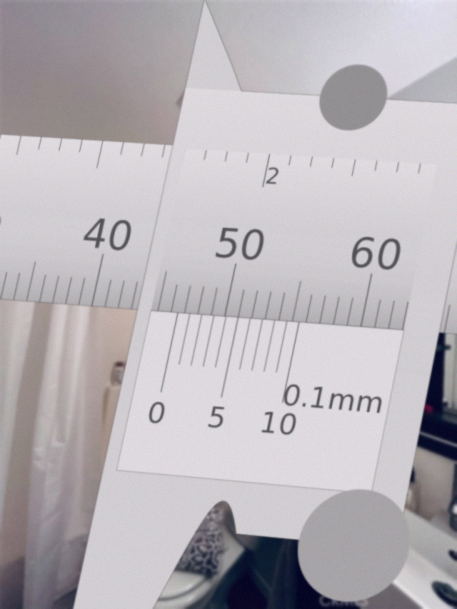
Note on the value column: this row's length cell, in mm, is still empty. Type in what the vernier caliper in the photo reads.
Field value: 46.5 mm
